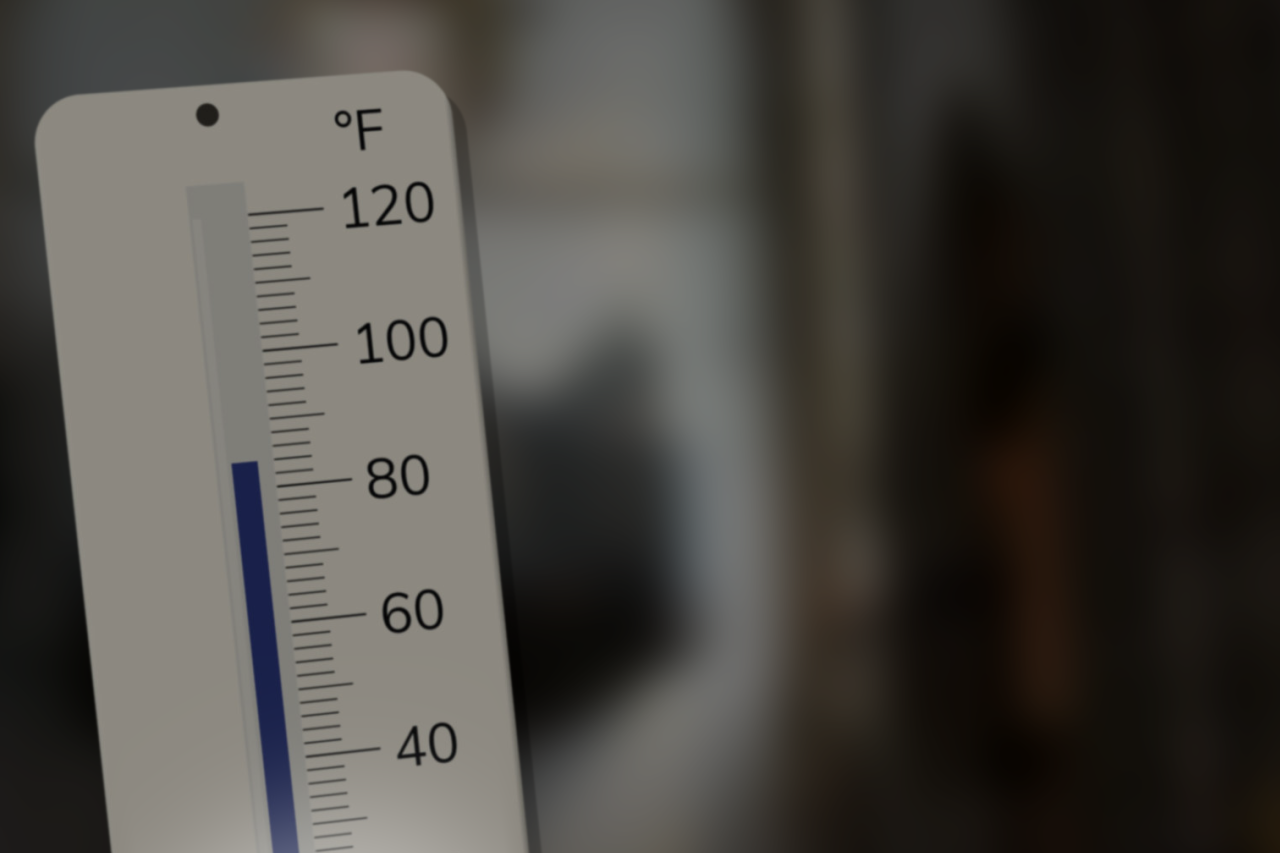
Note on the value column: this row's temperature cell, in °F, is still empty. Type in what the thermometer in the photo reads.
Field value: 84 °F
